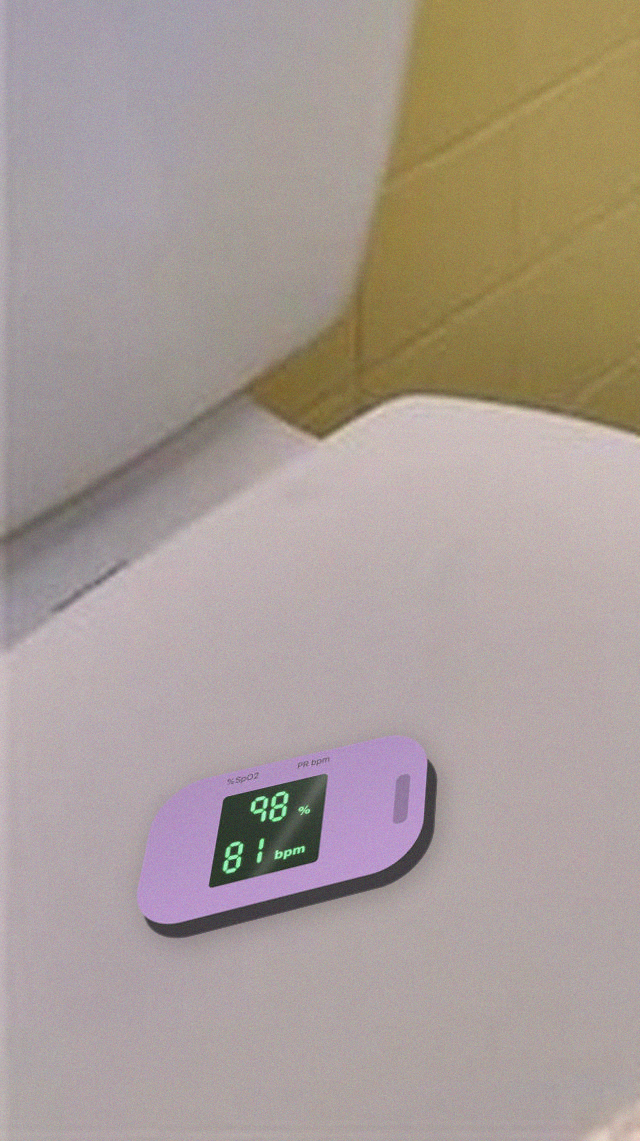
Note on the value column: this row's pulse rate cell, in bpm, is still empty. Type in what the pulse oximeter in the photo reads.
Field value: 81 bpm
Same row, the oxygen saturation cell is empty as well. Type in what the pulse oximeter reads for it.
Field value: 98 %
